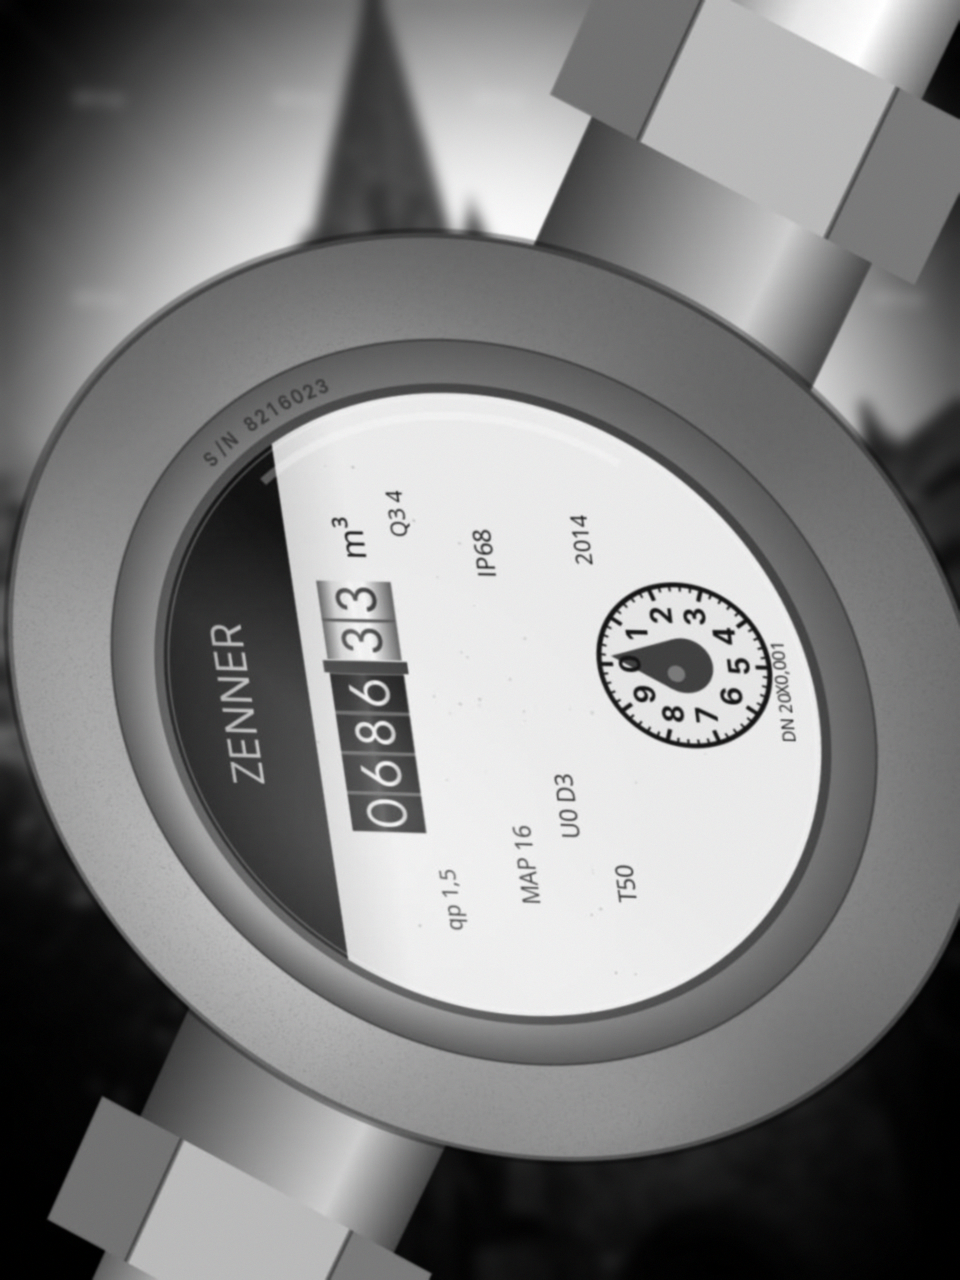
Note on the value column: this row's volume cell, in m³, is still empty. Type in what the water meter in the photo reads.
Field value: 686.330 m³
